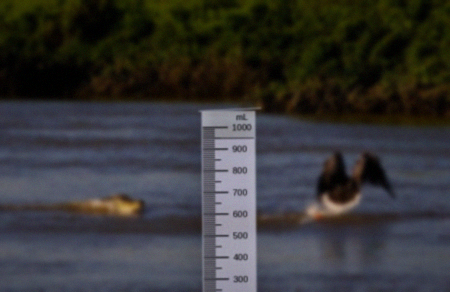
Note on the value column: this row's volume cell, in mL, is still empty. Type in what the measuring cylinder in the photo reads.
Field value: 950 mL
